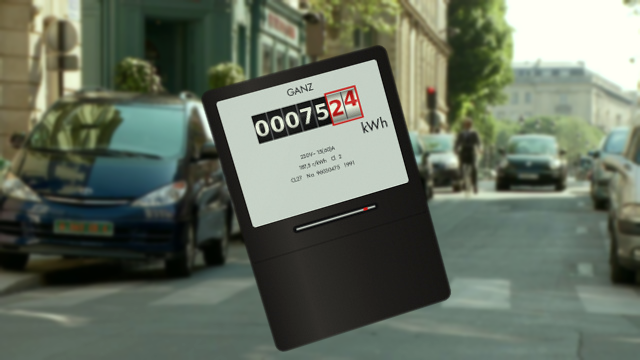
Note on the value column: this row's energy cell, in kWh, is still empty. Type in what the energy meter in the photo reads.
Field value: 75.24 kWh
